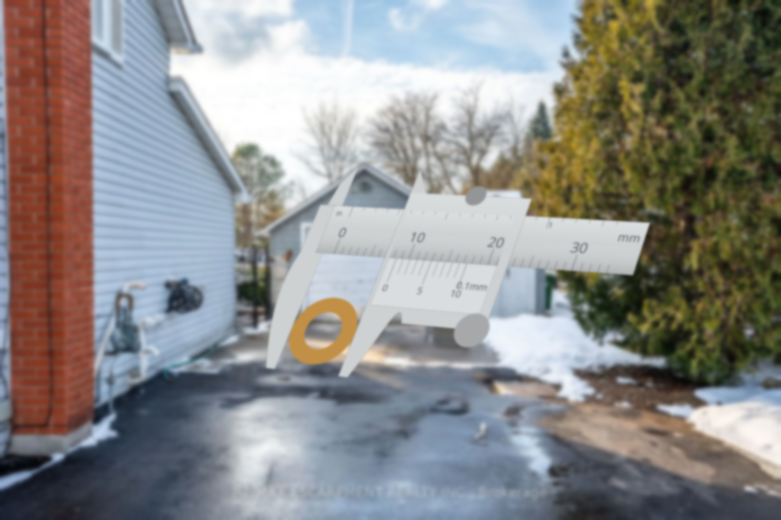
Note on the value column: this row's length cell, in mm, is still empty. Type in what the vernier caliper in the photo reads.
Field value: 8.4 mm
